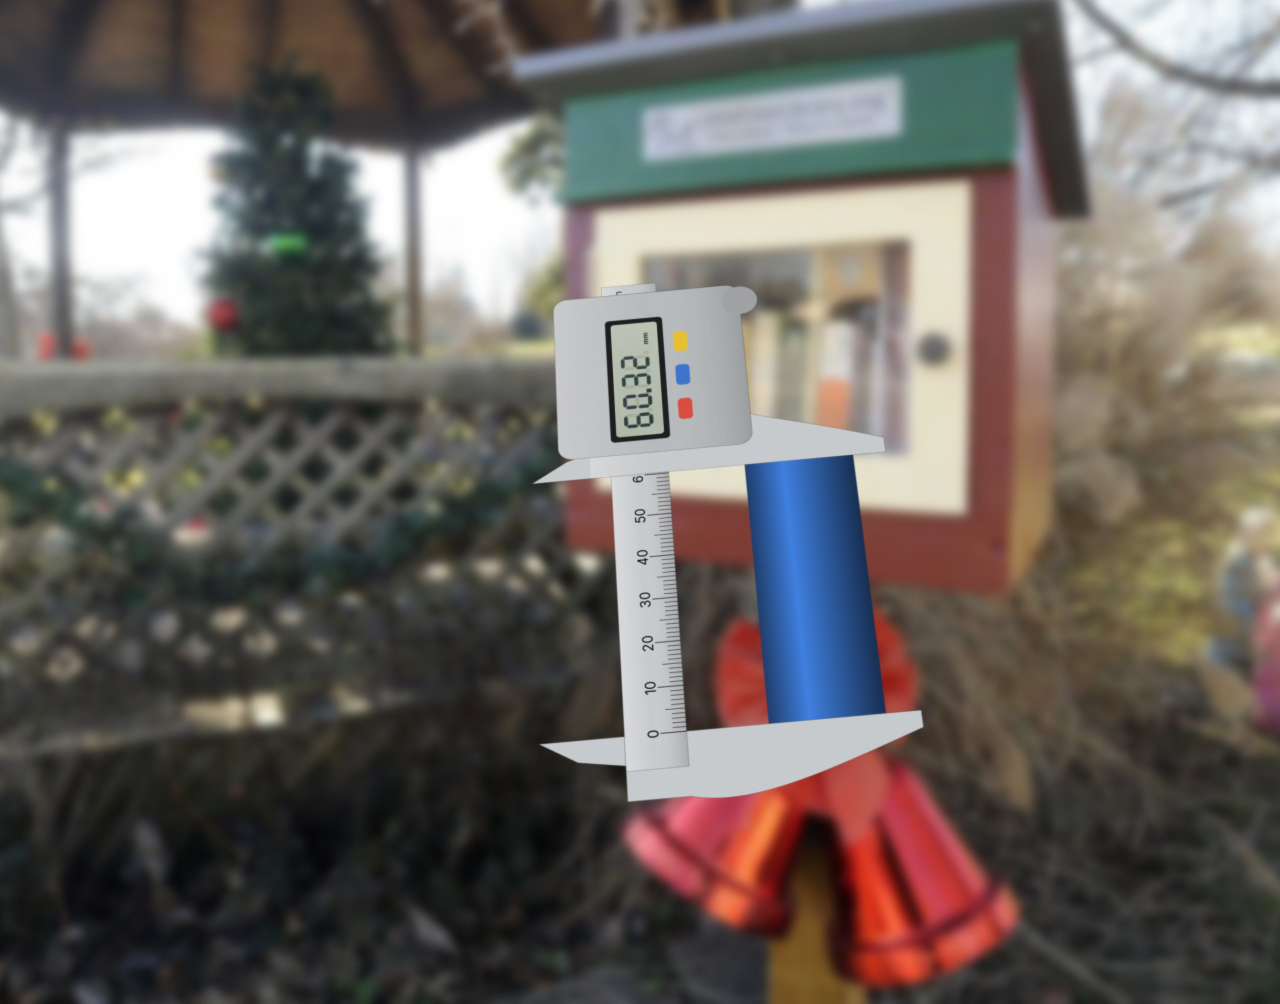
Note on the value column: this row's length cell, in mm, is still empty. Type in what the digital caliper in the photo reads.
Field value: 60.32 mm
